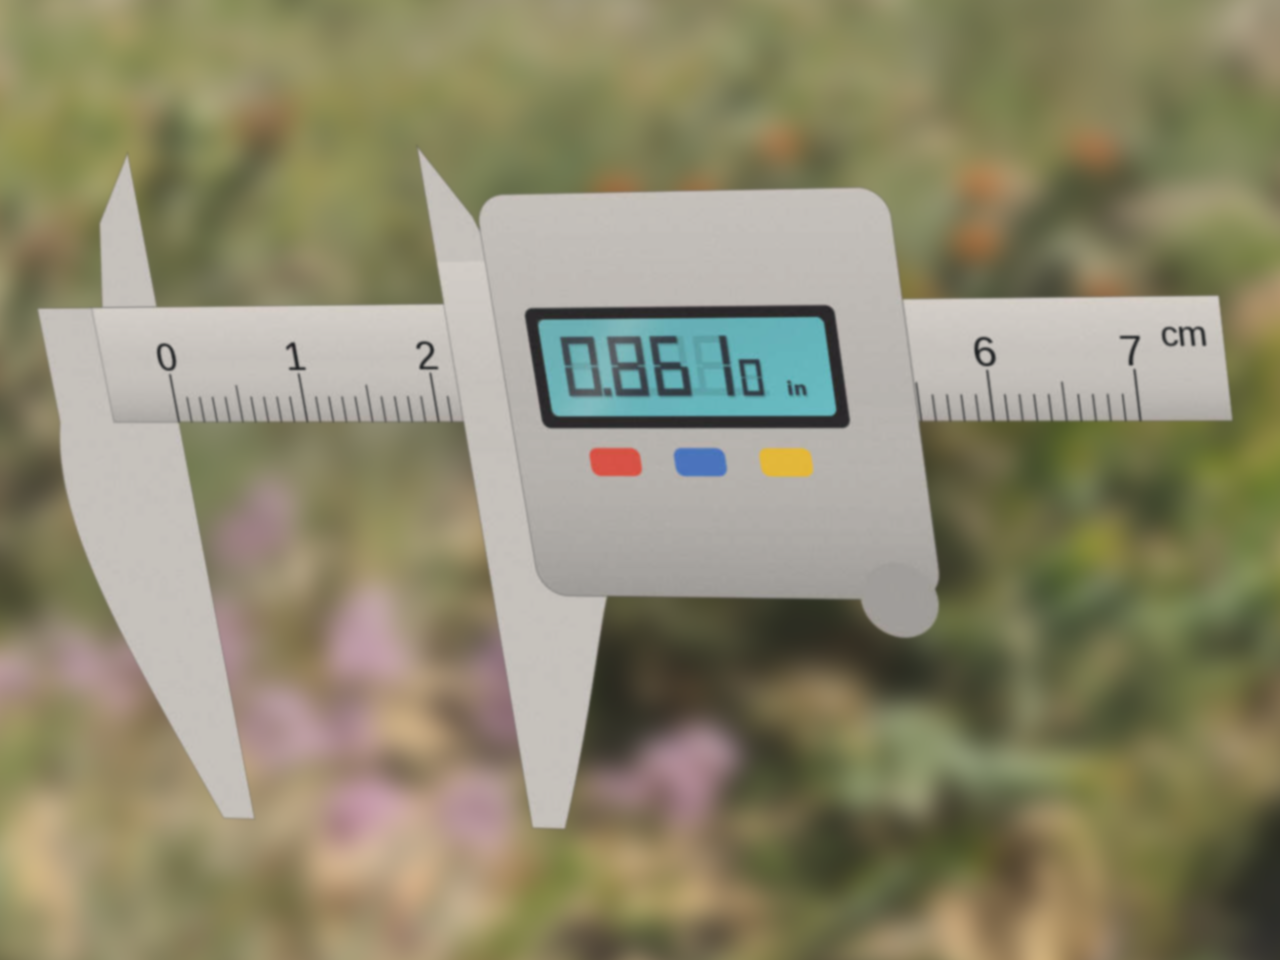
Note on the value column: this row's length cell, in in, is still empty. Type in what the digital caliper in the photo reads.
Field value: 0.8610 in
